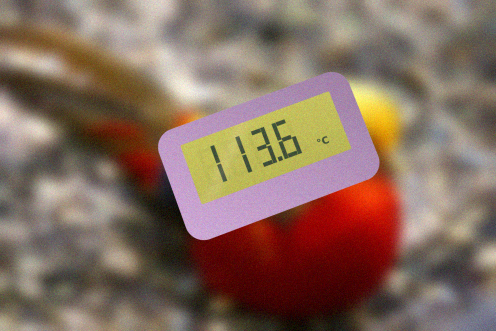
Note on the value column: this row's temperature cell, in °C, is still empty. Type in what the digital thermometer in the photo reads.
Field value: 113.6 °C
